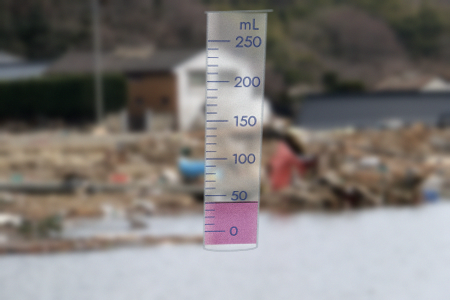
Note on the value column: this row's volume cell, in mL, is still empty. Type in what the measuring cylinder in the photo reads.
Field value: 40 mL
